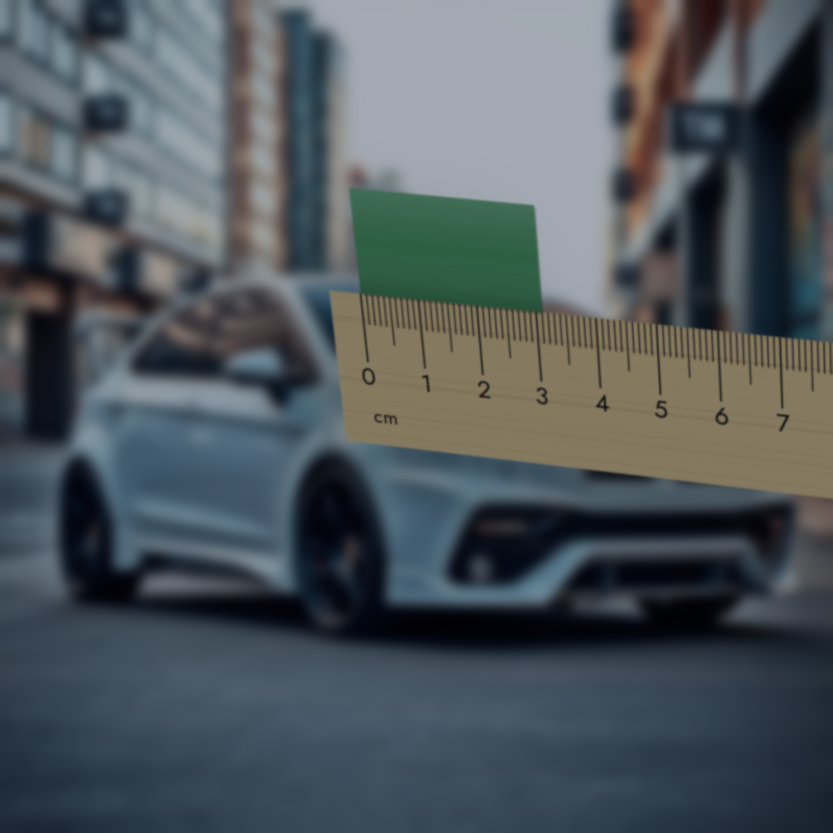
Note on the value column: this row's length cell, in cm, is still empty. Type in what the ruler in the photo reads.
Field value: 3.1 cm
